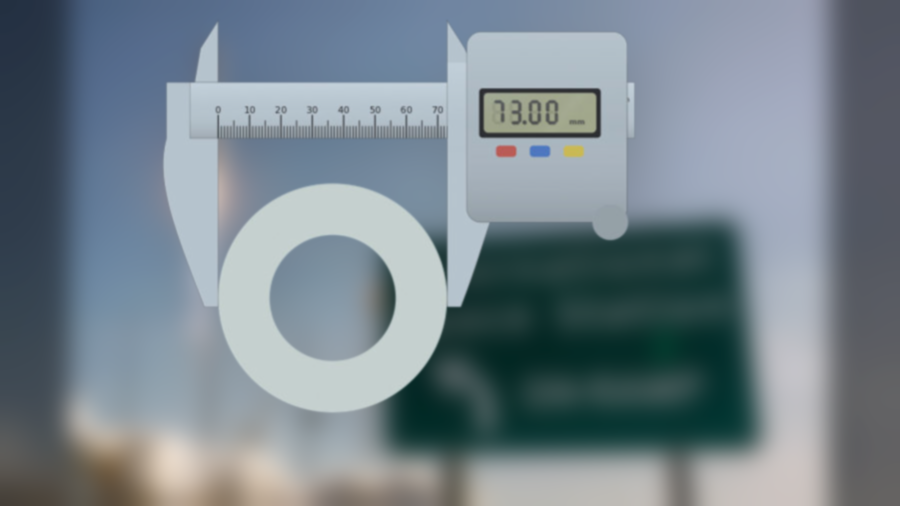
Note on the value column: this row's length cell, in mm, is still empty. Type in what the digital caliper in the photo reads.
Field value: 73.00 mm
